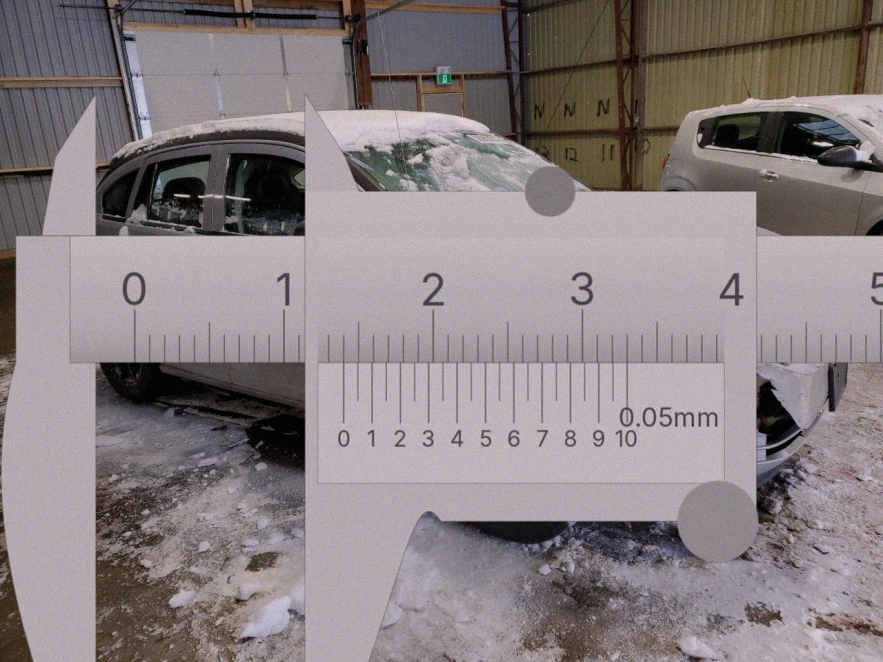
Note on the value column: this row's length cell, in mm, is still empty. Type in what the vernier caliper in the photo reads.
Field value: 14.0 mm
